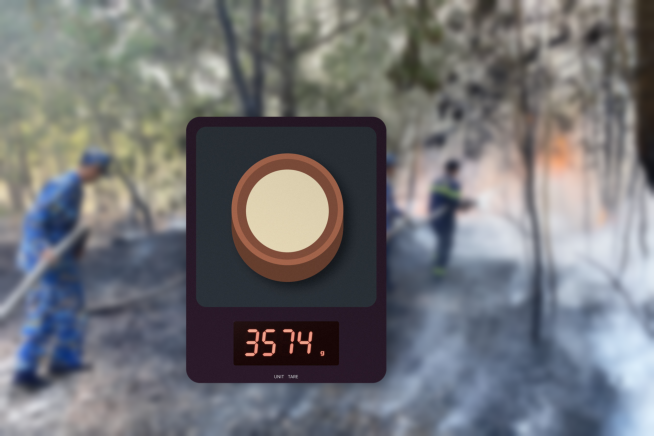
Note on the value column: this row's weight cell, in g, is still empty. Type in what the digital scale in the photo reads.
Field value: 3574 g
